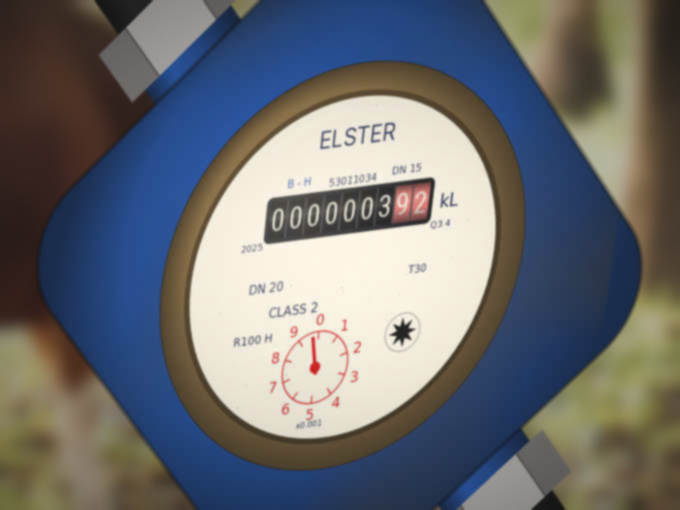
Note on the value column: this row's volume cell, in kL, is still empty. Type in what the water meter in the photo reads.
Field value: 3.919 kL
